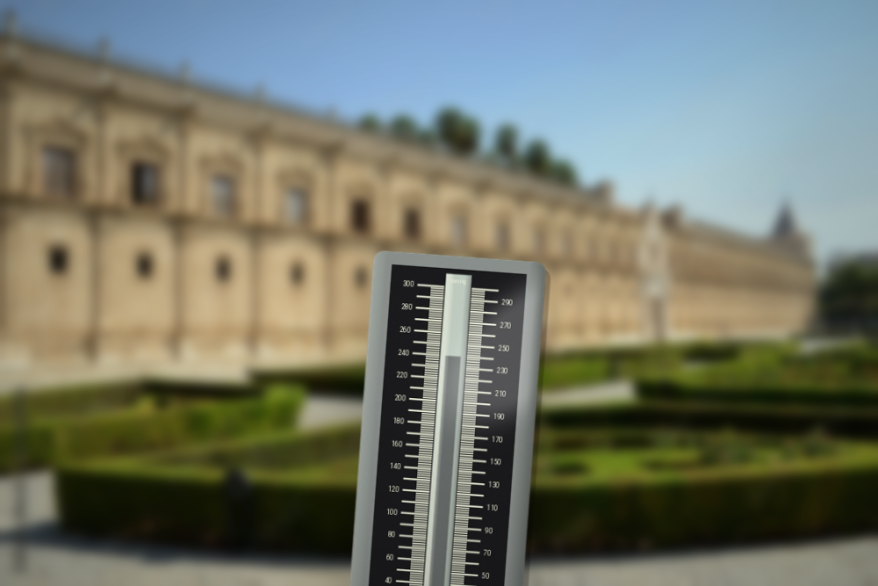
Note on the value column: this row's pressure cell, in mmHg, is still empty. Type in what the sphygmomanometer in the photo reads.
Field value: 240 mmHg
